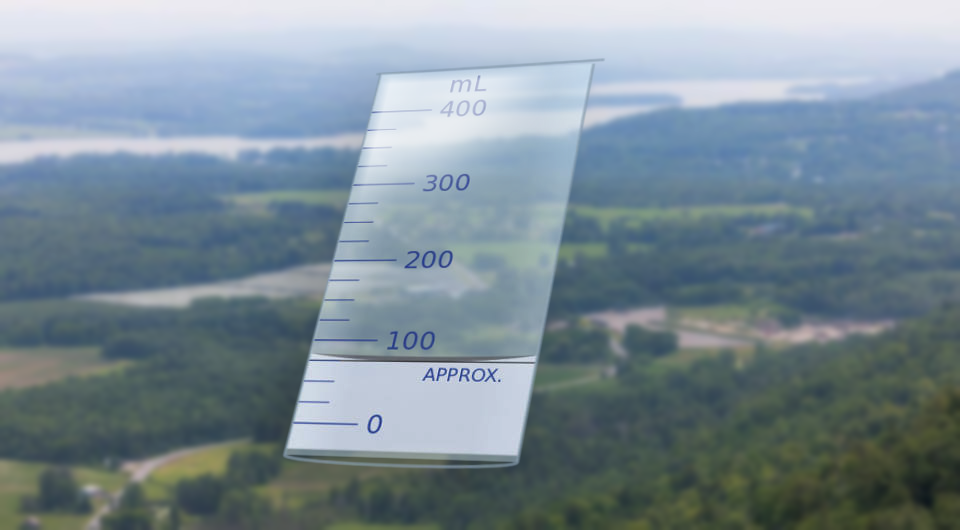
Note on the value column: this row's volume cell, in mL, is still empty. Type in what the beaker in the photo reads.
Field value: 75 mL
